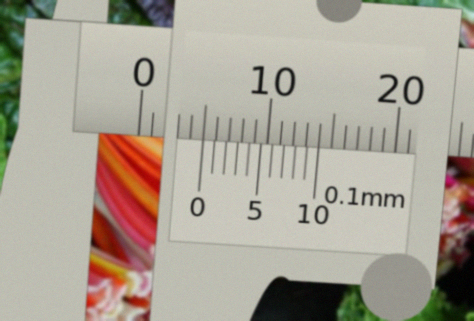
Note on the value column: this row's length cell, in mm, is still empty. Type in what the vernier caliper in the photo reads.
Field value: 5.0 mm
